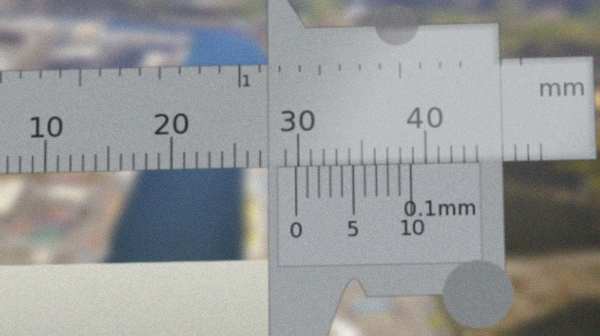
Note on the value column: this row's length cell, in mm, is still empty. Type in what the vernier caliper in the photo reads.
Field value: 29.8 mm
